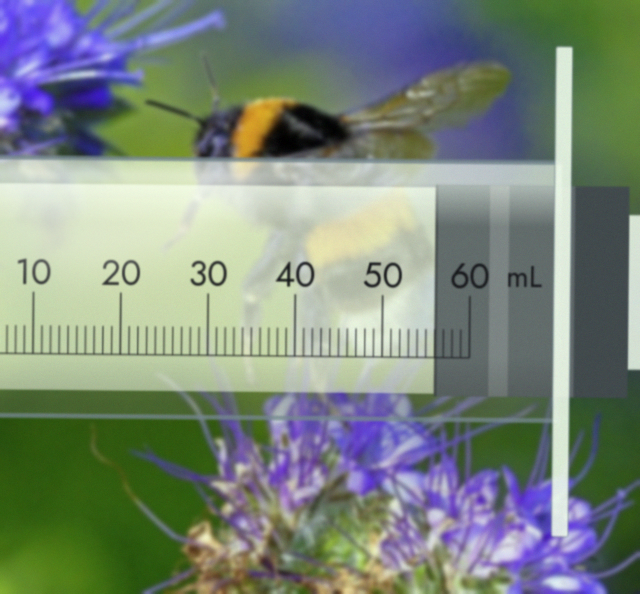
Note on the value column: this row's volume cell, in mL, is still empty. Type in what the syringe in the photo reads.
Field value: 56 mL
